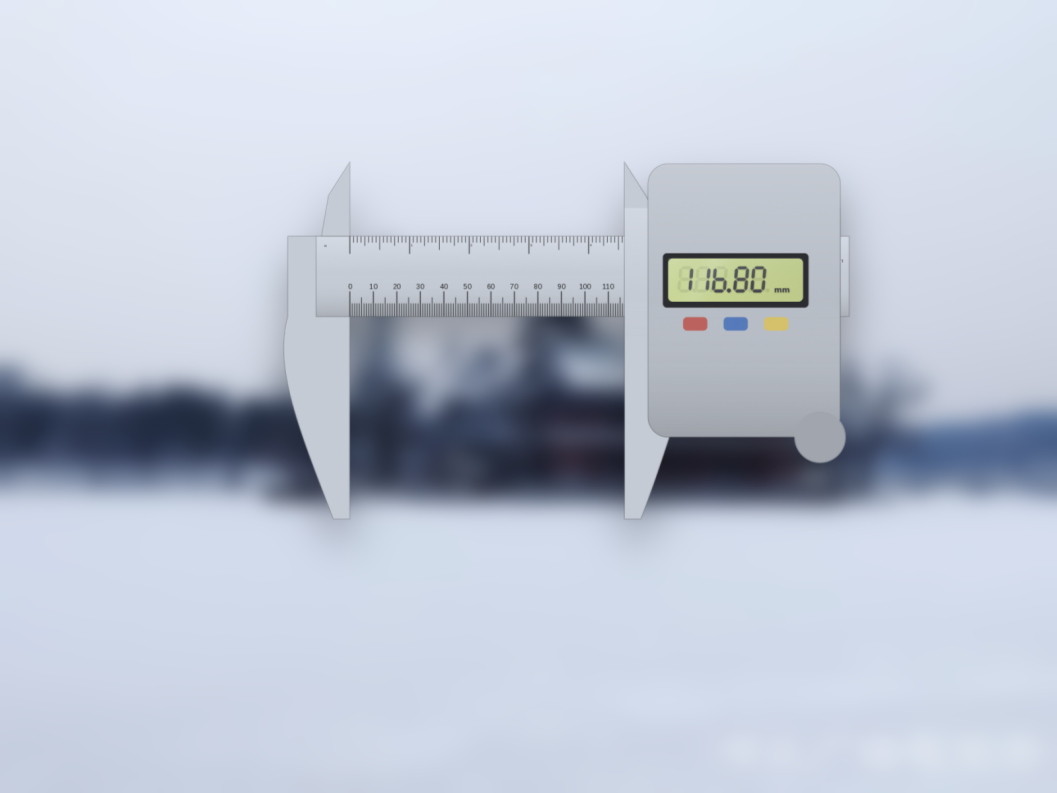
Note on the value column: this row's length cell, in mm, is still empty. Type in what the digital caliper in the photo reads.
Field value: 116.80 mm
